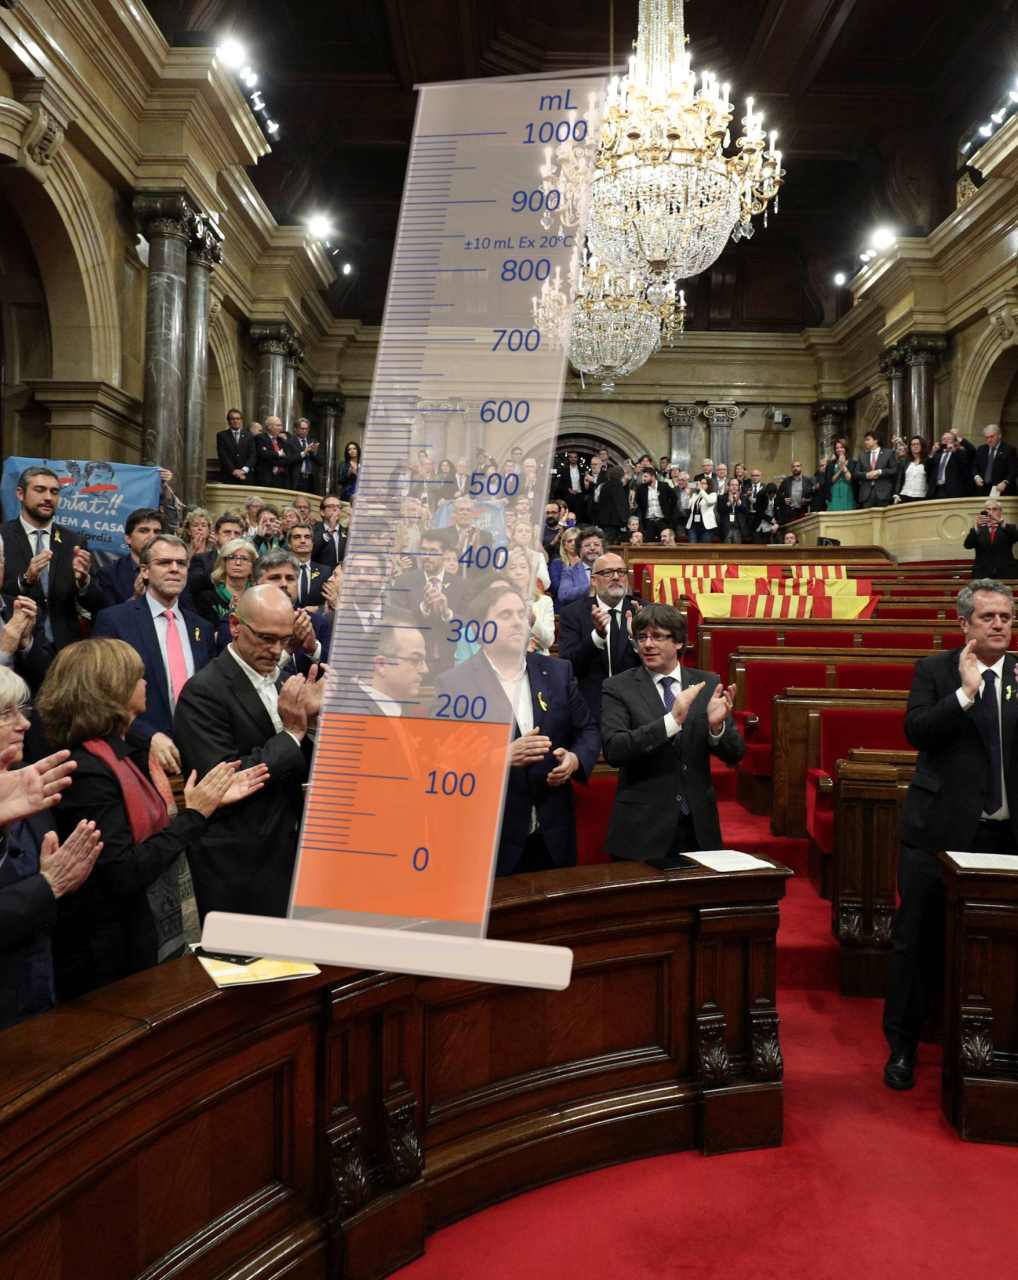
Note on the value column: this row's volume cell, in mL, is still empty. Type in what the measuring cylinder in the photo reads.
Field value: 180 mL
